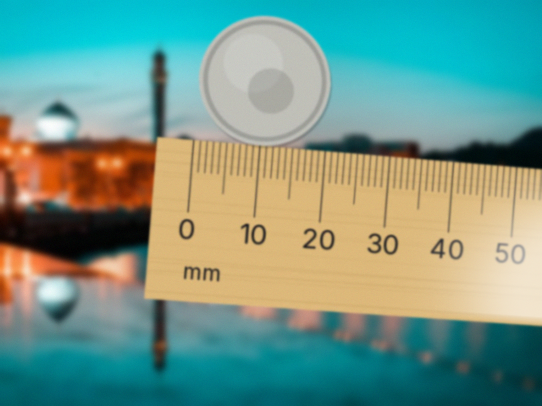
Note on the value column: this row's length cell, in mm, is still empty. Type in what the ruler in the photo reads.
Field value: 20 mm
